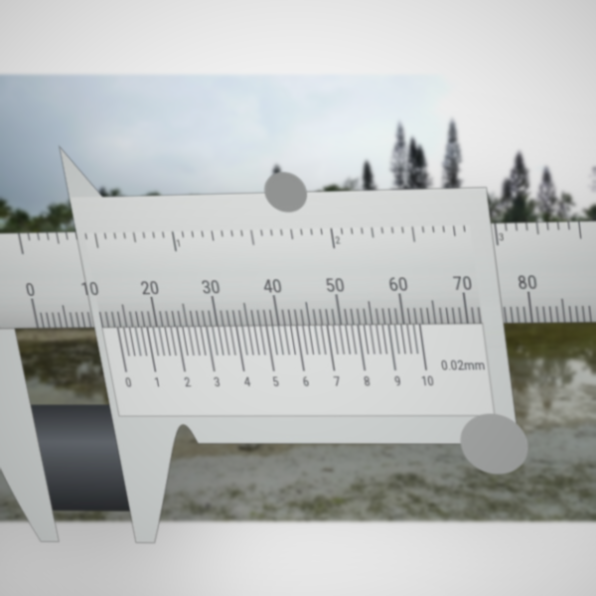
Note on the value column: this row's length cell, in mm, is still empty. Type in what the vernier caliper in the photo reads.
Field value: 13.5 mm
